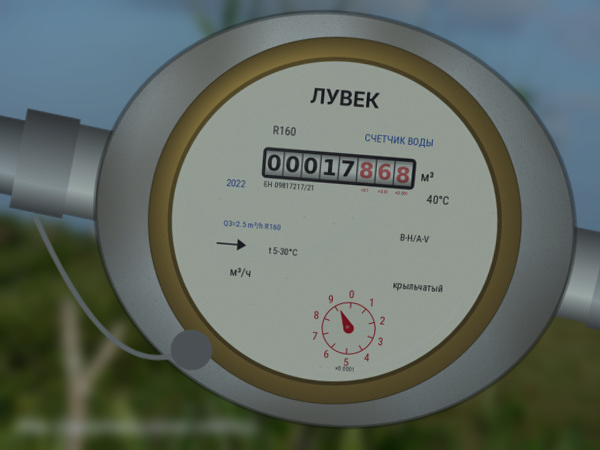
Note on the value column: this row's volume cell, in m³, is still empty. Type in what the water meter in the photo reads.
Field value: 17.8679 m³
